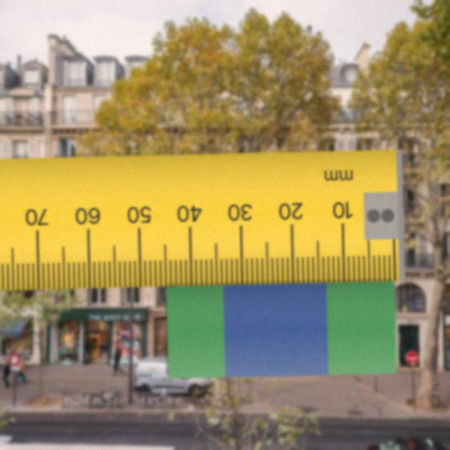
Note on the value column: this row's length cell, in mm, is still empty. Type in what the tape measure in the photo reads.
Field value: 45 mm
